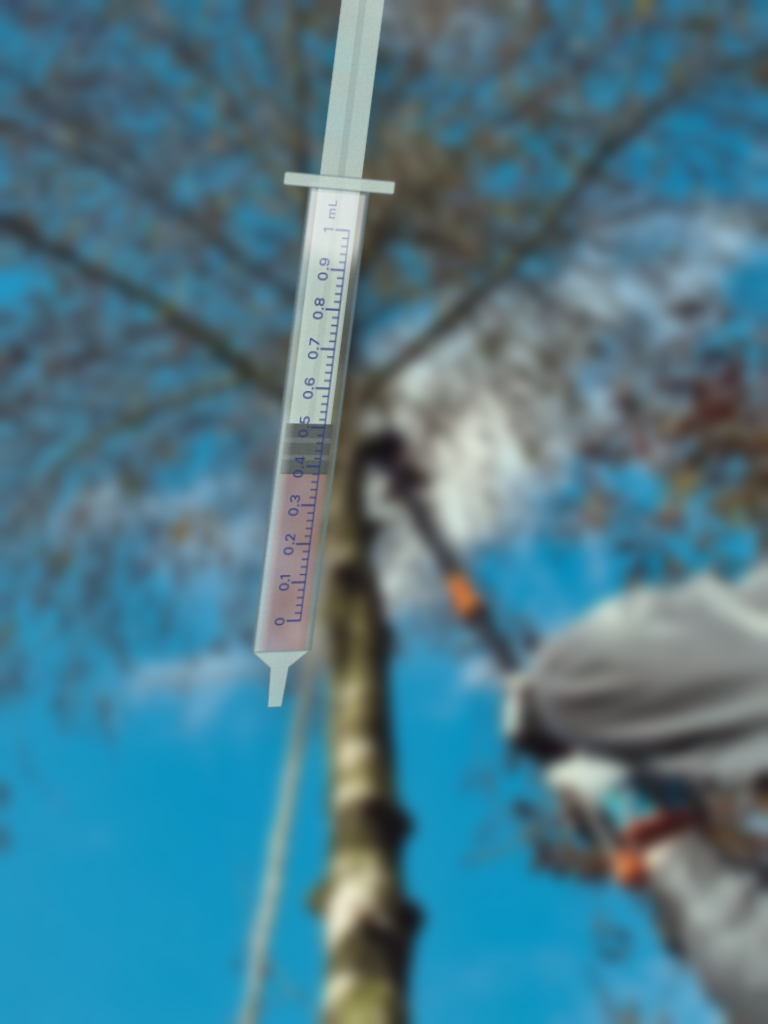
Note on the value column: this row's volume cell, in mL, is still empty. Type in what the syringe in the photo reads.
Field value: 0.38 mL
